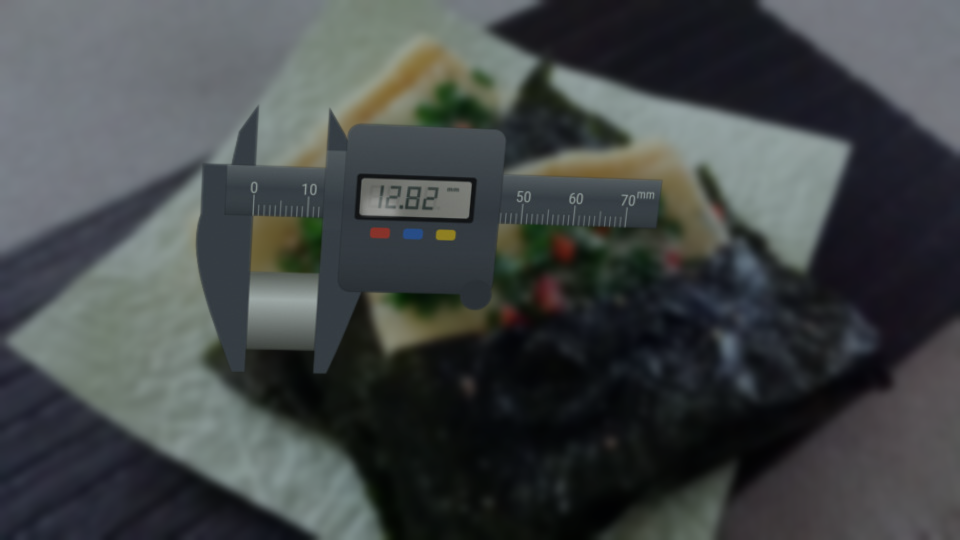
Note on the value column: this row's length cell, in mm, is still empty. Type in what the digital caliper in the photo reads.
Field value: 12.82 mm
